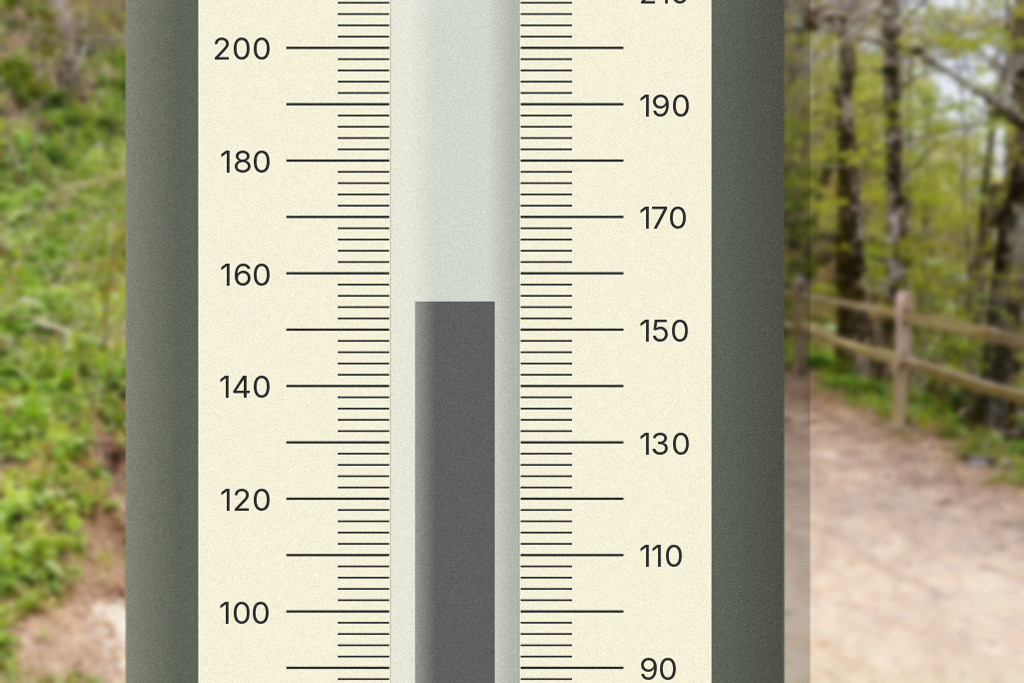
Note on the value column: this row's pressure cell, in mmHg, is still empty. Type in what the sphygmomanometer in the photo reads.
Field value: 155 mmHg
